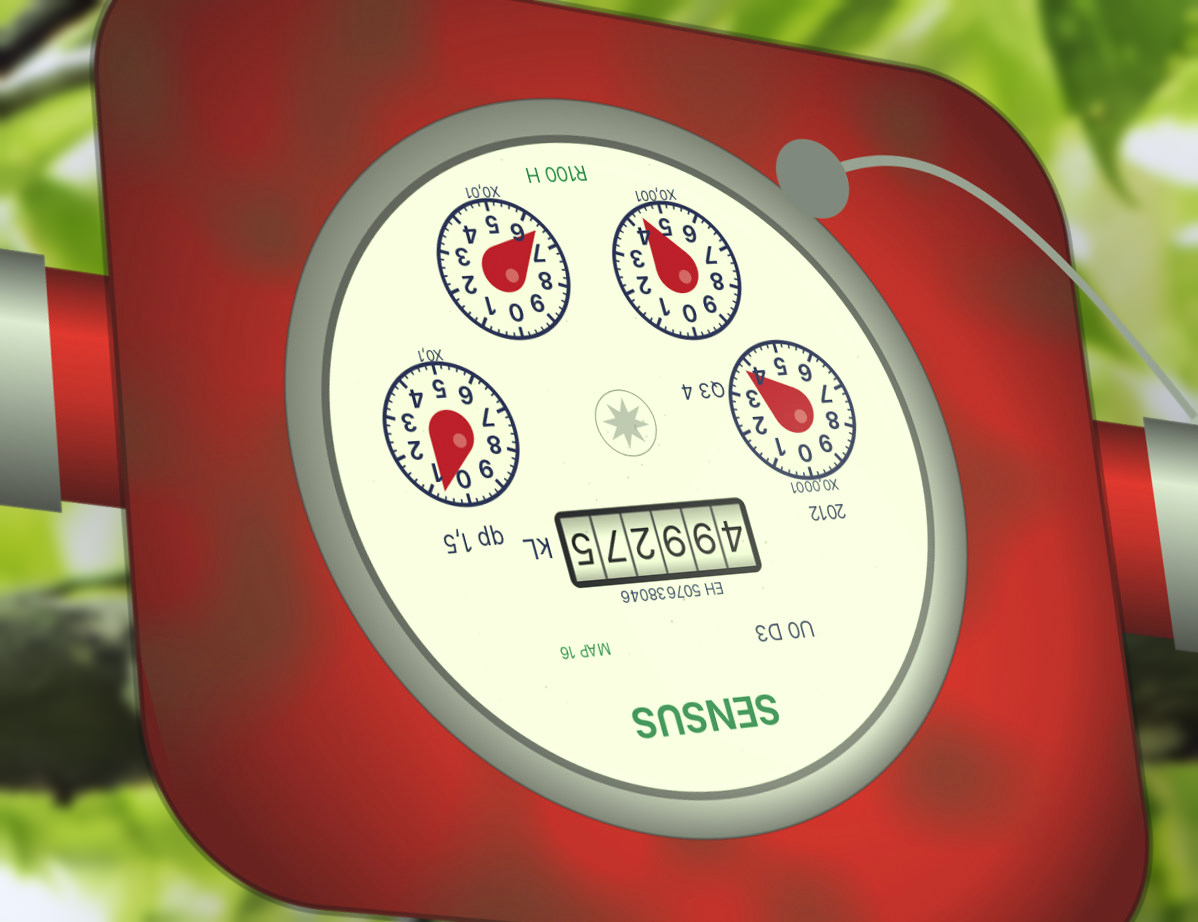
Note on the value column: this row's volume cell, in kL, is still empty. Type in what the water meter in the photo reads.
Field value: 499275.0643 kL
